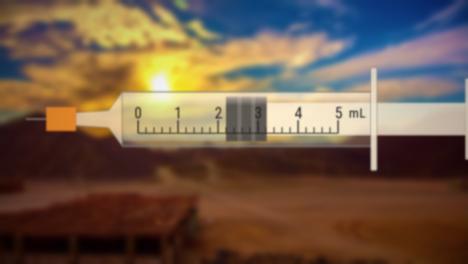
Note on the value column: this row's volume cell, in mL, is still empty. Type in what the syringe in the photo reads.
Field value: 2.2 mL
